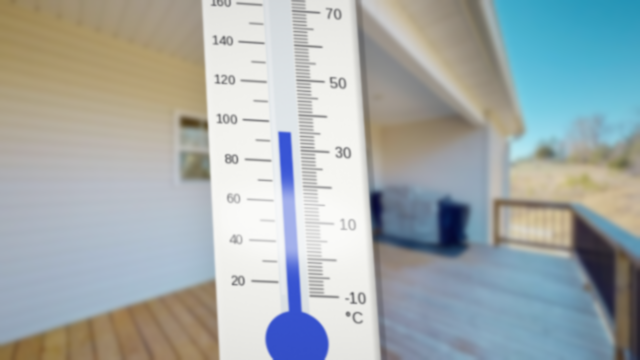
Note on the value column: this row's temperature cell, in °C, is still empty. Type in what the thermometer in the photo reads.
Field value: 35 °C
